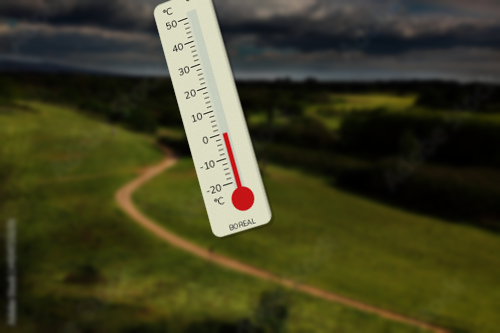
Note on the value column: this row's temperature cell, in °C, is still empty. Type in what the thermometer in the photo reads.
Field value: 0 °C
